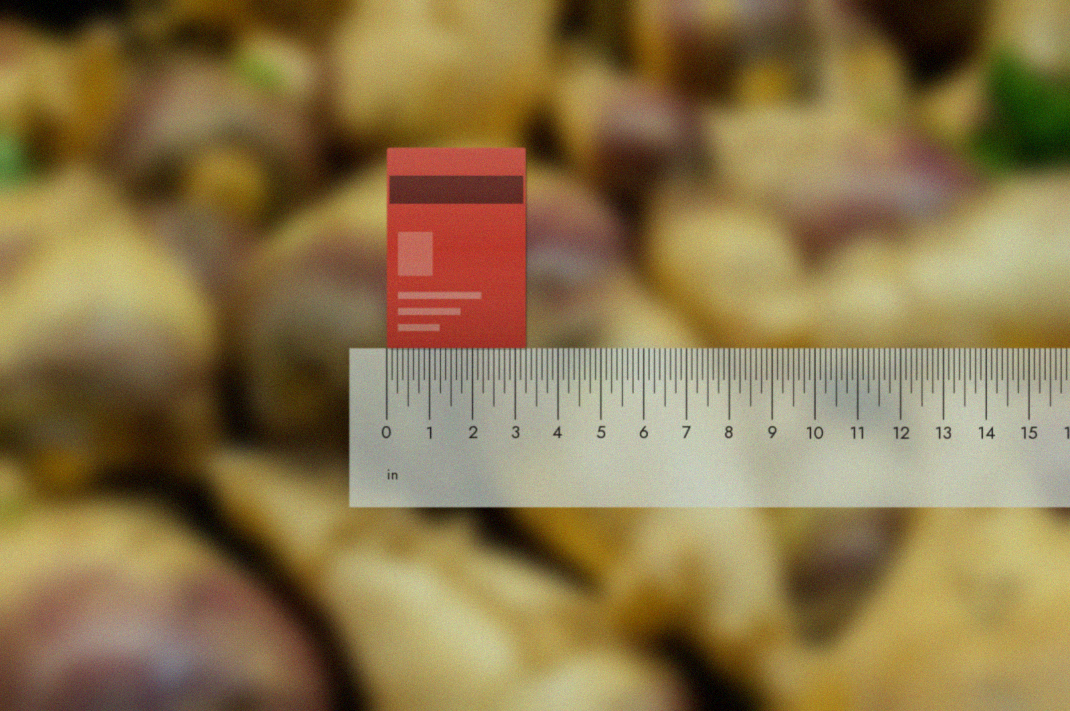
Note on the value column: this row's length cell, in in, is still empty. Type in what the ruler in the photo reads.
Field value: 3.25 in
